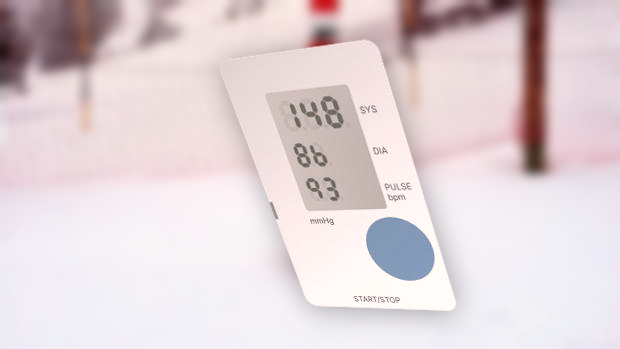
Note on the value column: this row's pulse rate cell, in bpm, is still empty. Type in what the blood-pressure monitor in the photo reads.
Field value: 93 bpm
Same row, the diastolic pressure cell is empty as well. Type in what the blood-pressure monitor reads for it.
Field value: 86 mmHg
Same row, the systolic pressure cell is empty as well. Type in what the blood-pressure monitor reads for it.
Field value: 148 mmHg
